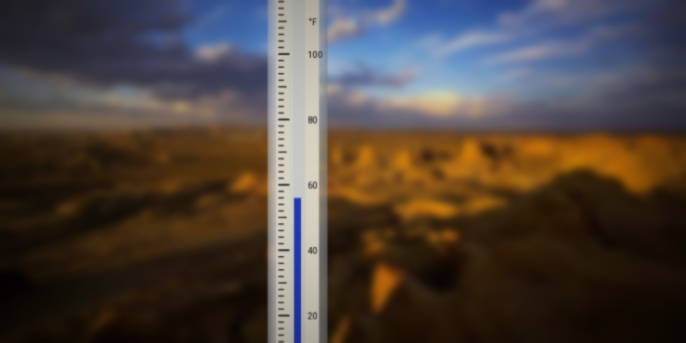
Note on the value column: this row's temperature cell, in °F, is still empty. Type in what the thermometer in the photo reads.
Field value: 56 °F
